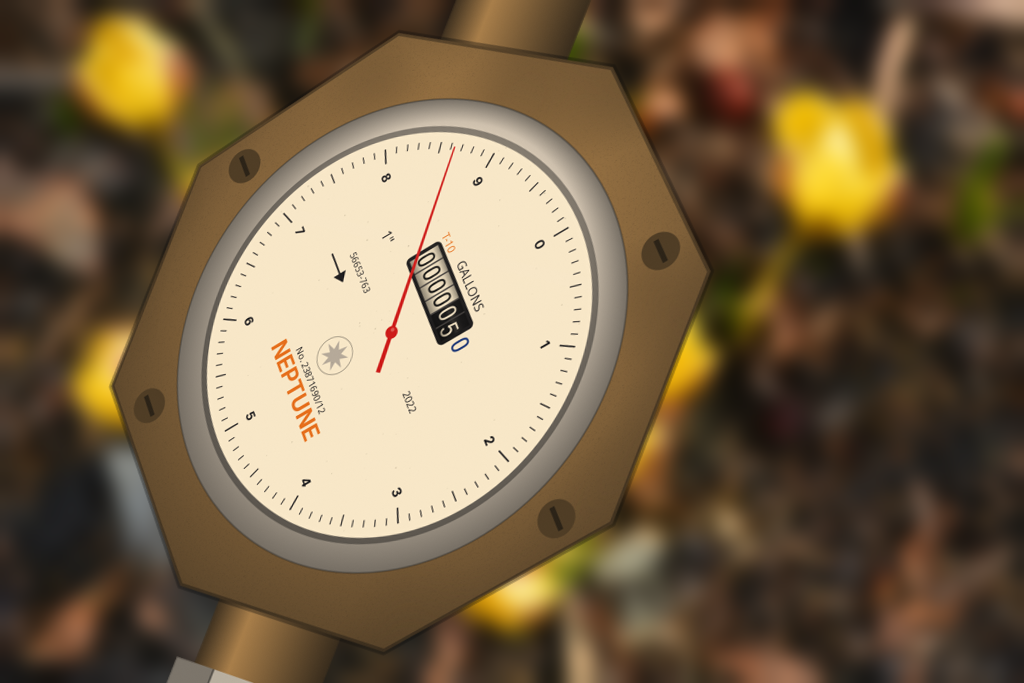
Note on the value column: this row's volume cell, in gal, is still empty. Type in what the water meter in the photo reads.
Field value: 48.6 gal
